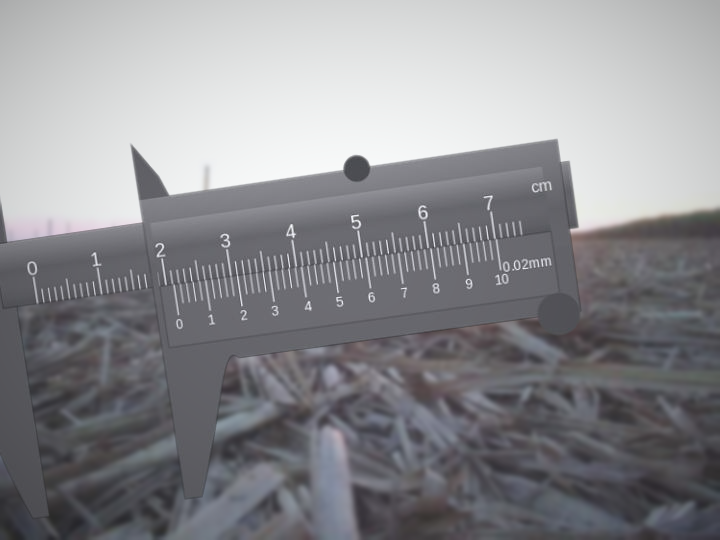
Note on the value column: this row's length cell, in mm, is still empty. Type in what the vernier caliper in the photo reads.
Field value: 21.2 mm
